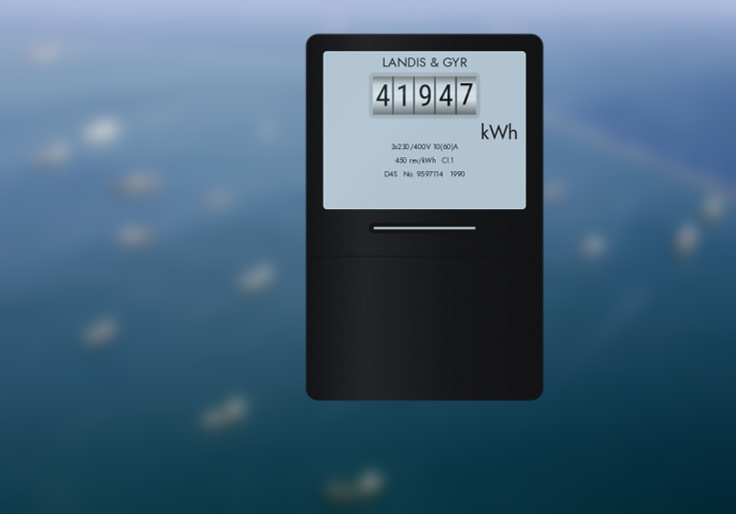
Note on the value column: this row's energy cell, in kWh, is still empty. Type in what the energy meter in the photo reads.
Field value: 41947 kWh
